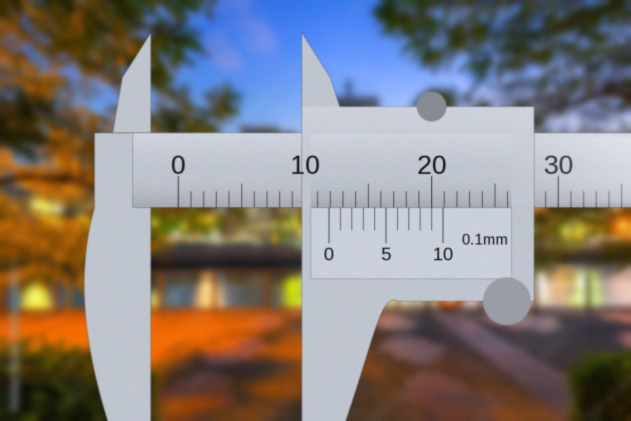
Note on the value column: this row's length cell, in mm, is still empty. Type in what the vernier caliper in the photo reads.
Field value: 11.9 mm
